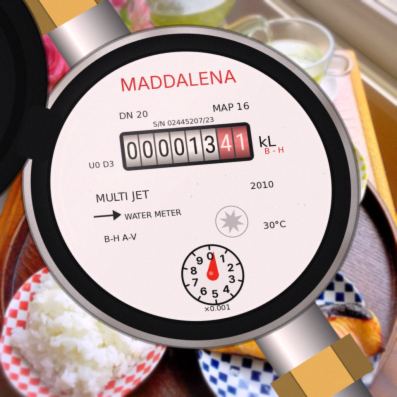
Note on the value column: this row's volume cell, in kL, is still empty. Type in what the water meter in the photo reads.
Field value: 13.410 kL
